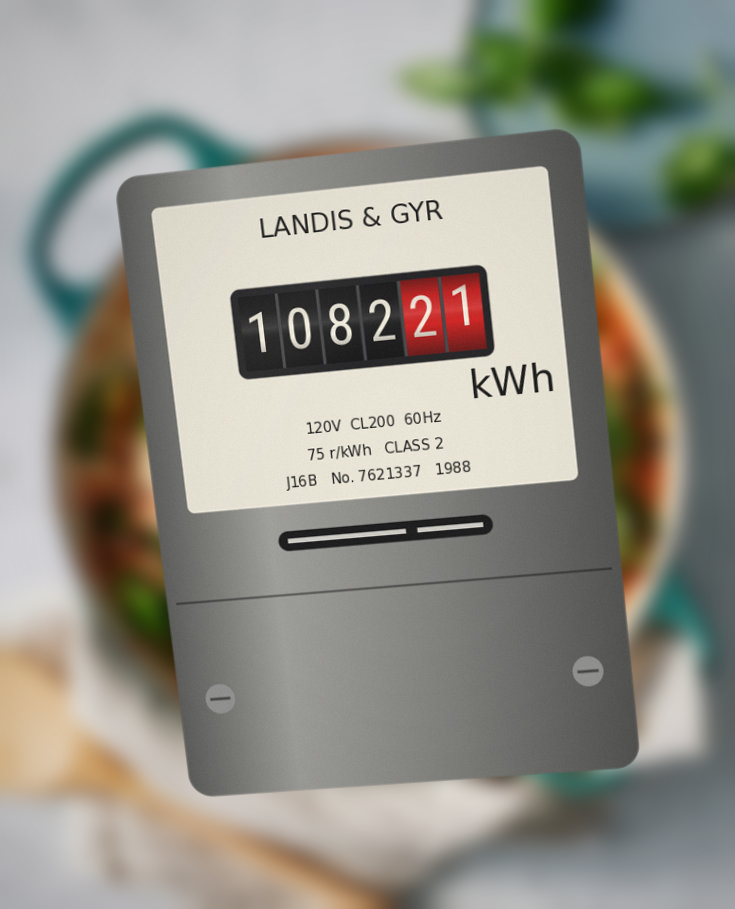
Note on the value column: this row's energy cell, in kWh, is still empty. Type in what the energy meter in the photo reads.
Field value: 1082.21 kWh
